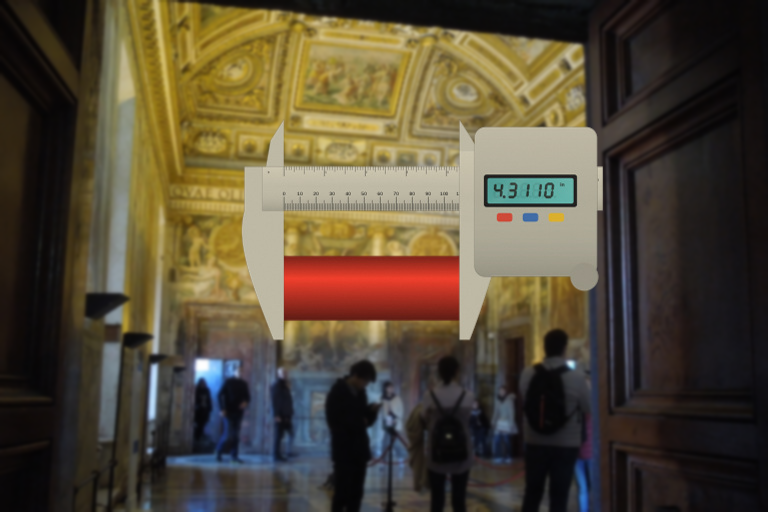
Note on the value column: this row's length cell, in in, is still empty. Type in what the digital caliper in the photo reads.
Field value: 4.3110 in
